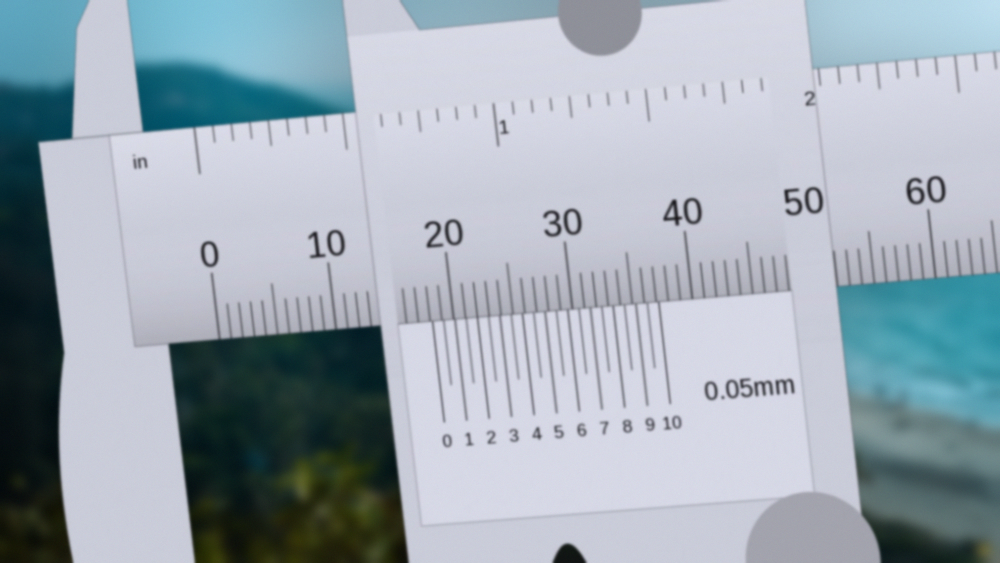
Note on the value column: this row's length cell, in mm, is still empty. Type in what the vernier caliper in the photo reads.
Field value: 18.2 mm
